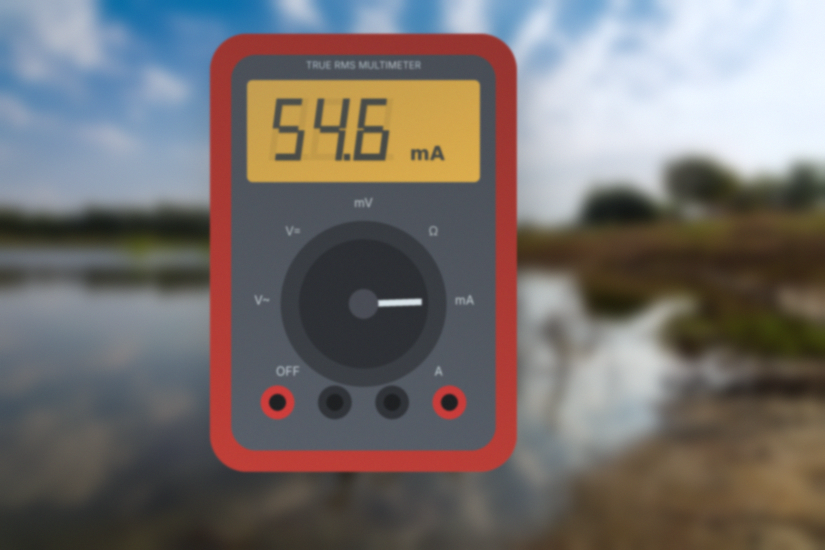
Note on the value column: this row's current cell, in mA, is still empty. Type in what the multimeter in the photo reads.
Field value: 54.6 mA
